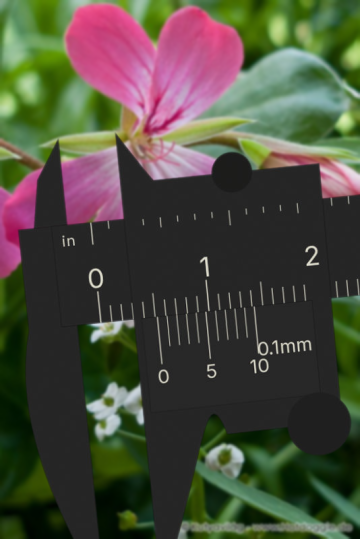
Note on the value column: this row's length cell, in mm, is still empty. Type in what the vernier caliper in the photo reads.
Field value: 5.2 mm
